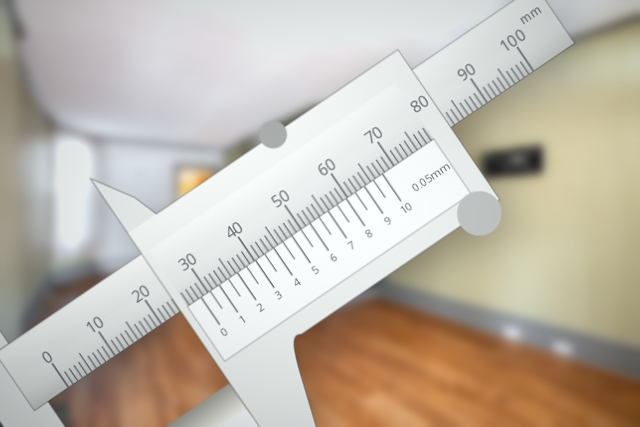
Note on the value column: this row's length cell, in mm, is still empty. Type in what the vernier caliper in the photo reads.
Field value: 28.5 mm
